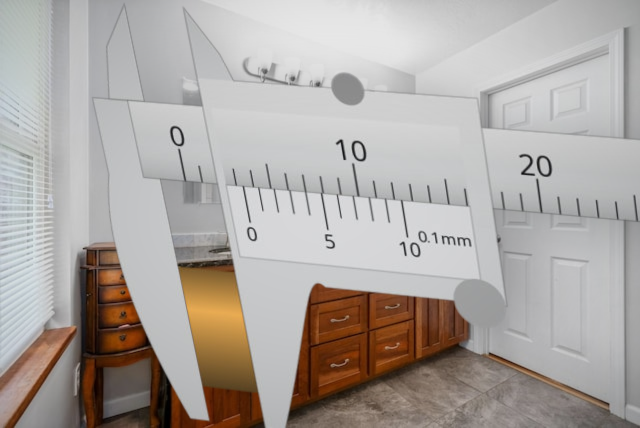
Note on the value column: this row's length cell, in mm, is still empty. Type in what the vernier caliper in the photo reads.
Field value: 3.4 mm
